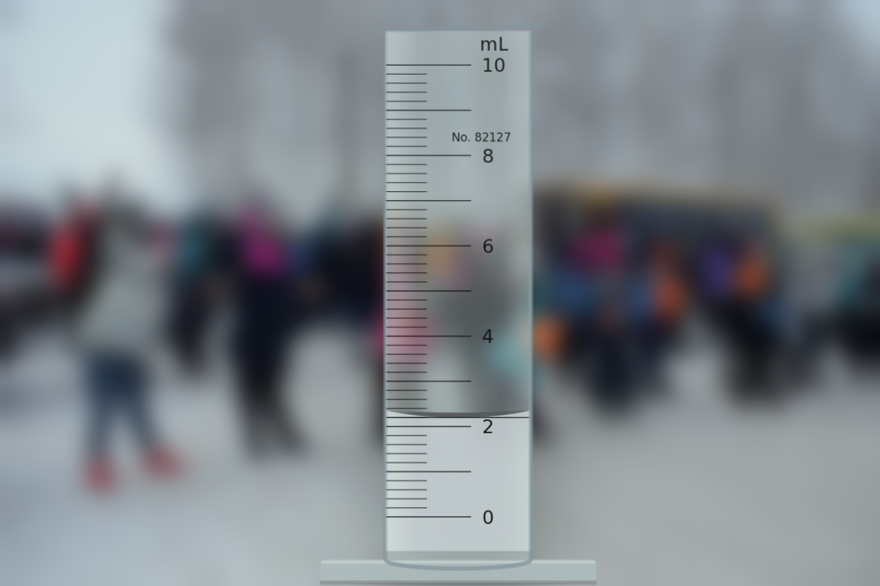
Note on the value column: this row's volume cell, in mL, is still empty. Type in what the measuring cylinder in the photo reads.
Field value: 2.2 mL
